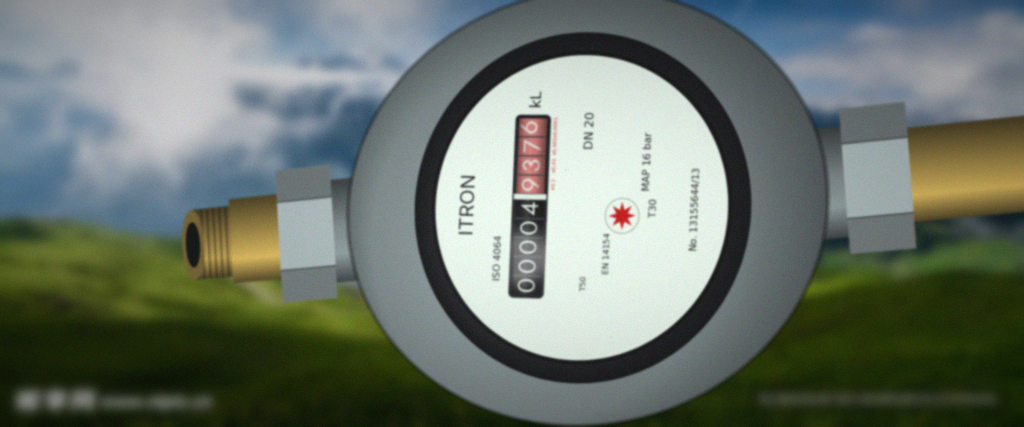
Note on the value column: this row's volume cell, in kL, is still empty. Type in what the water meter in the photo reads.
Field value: 4.9376 kL
